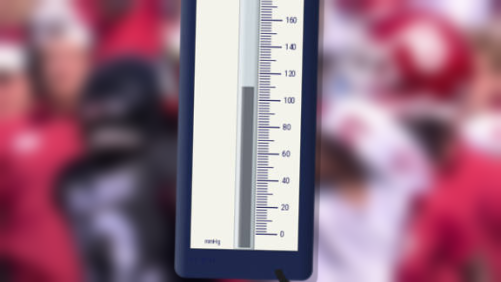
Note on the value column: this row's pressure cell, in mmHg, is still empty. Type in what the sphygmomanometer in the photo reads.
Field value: 110 mmHg
